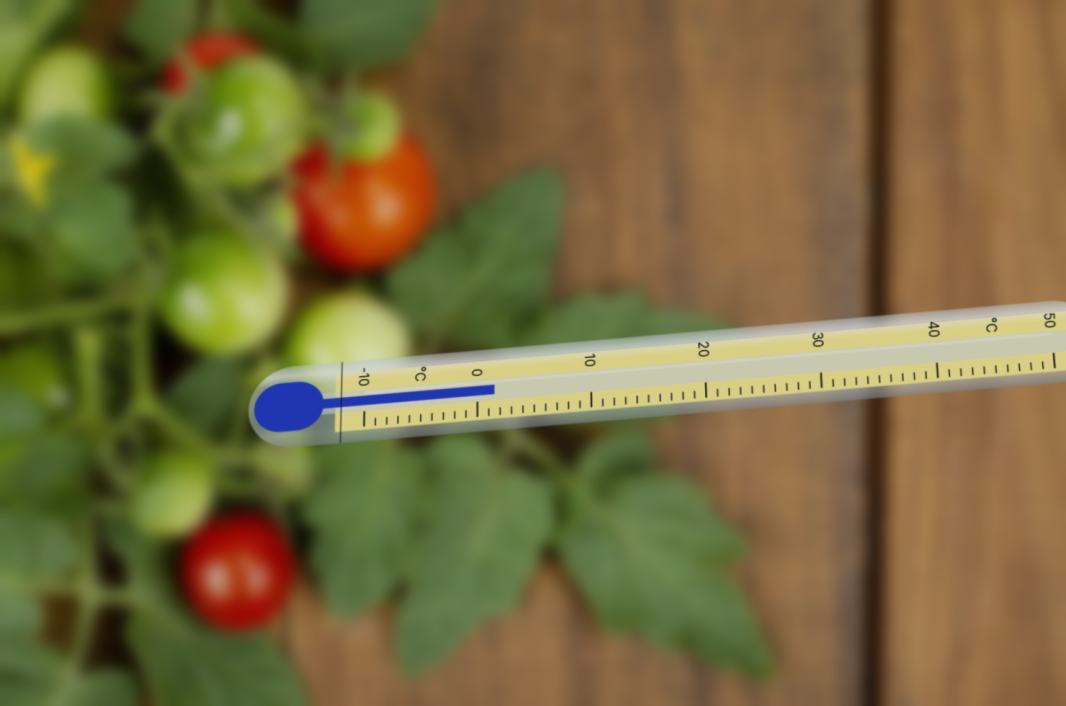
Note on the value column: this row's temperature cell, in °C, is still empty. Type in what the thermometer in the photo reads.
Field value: 1.5 °C
